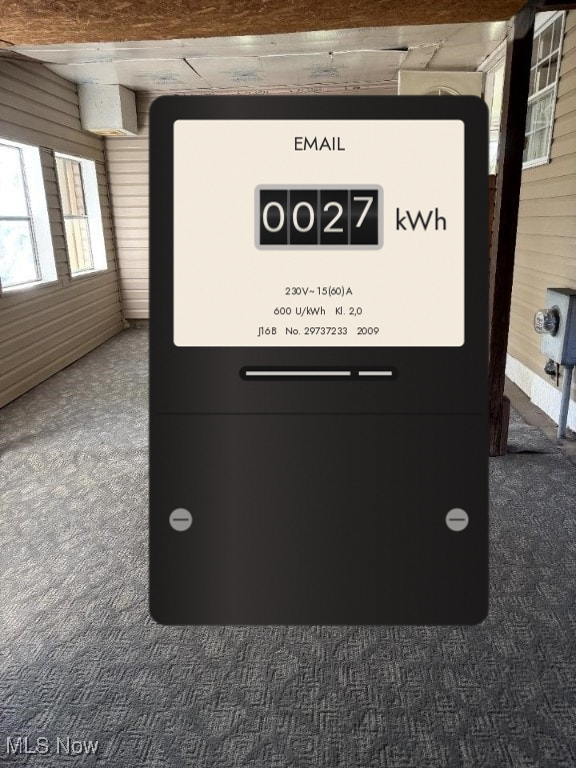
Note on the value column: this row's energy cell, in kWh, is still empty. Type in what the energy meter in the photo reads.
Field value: 27 kWh
